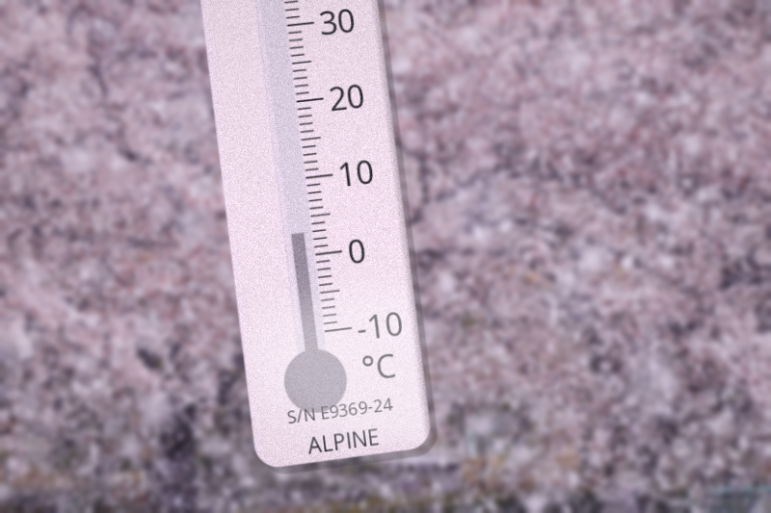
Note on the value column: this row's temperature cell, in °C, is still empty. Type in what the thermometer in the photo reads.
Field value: 3 °C
